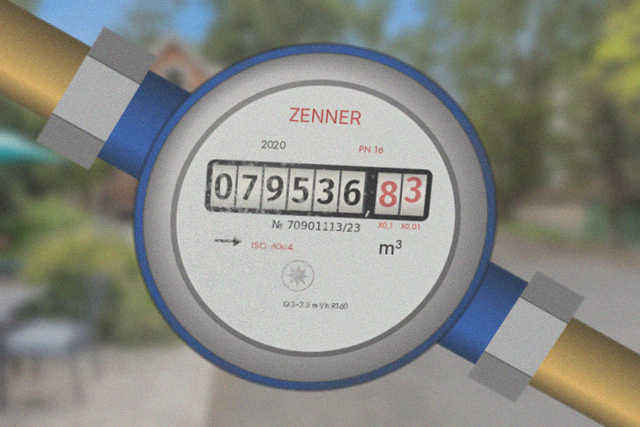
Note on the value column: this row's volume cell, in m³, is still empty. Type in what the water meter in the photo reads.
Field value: 79536.83 m³
